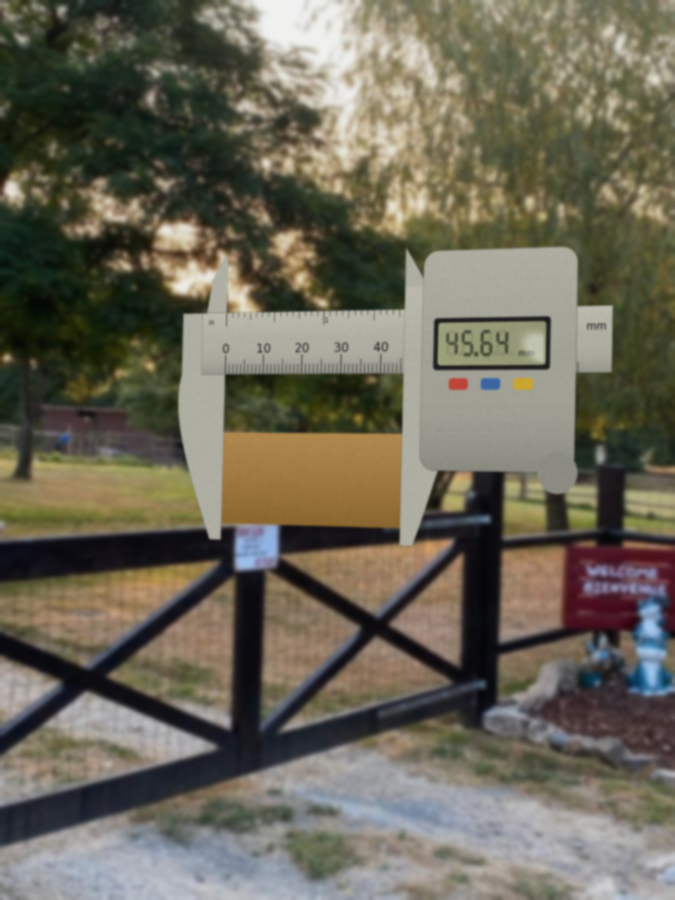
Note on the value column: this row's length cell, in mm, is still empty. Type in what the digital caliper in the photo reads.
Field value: 45.64 mm
